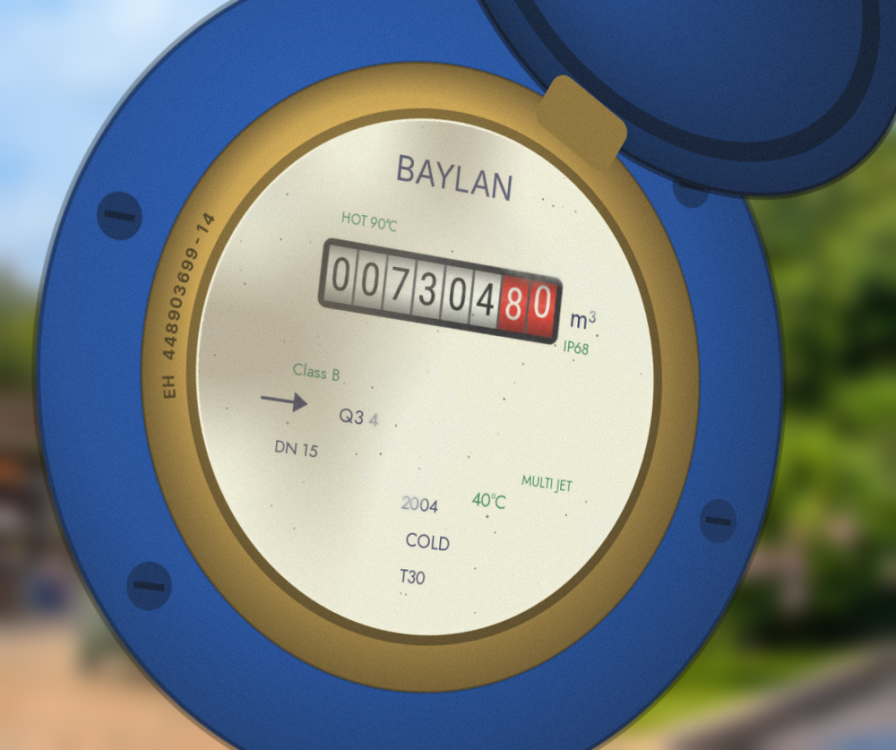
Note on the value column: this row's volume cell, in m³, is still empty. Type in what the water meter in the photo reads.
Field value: 7304.80 m³
